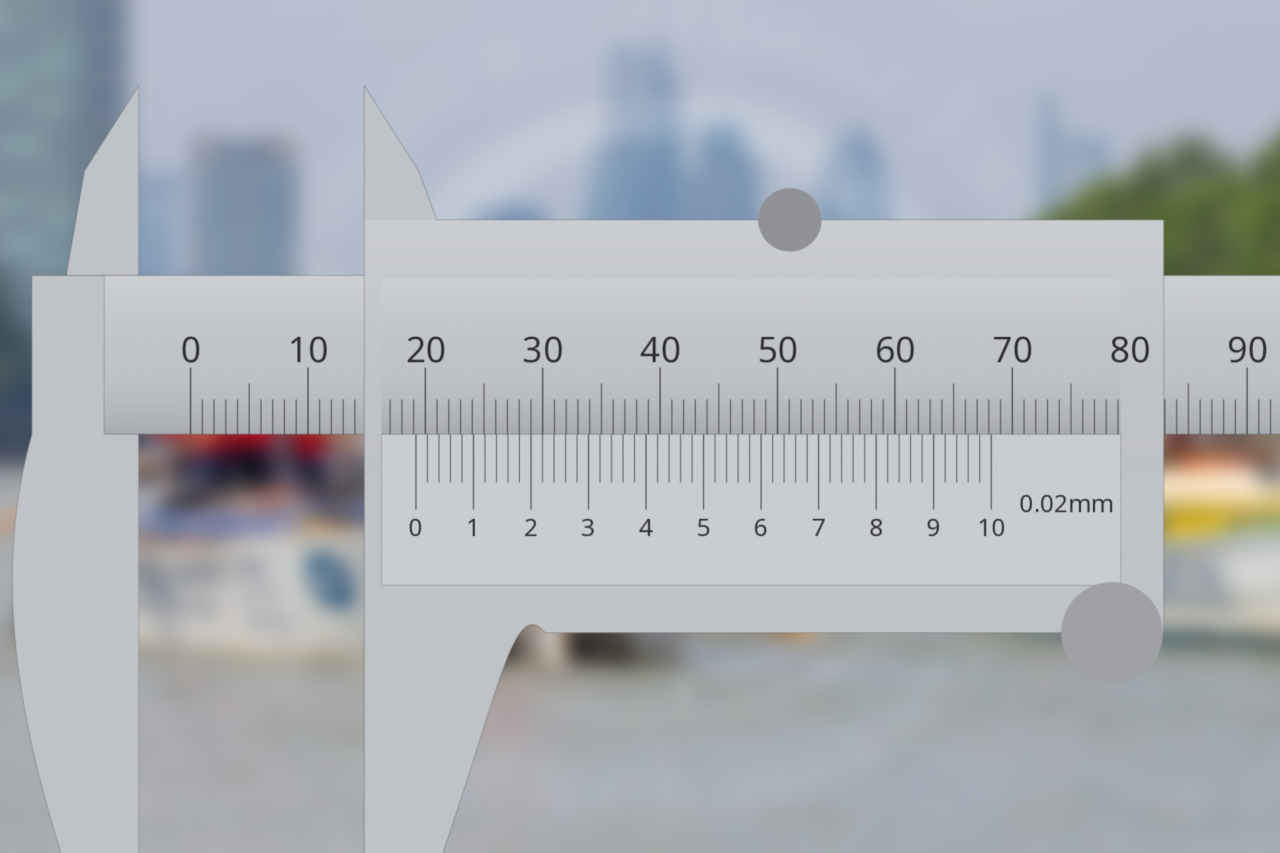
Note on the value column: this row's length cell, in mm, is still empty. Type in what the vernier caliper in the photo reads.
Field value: 19.2 mm
